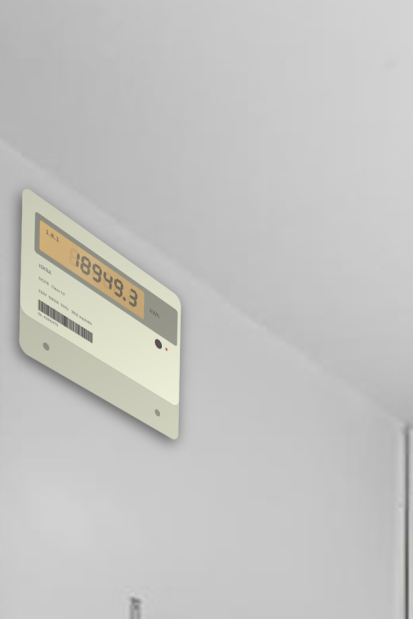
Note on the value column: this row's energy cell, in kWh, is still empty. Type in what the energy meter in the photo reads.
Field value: 18949.3 kWh
